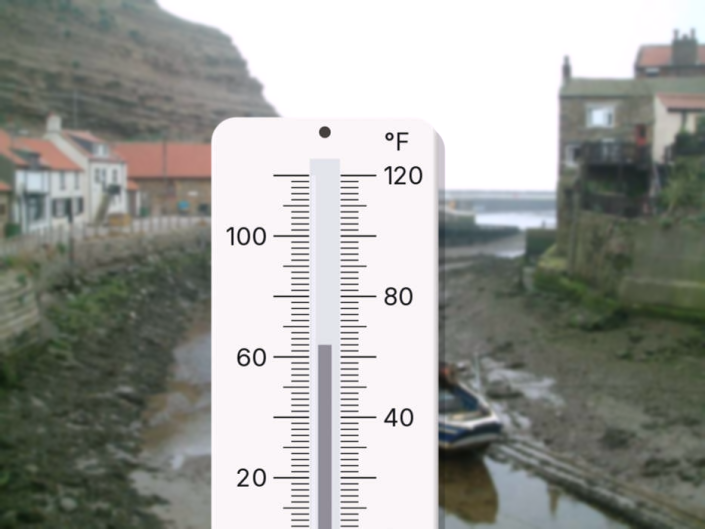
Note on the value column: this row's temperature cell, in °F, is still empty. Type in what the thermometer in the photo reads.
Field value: 64 °F
